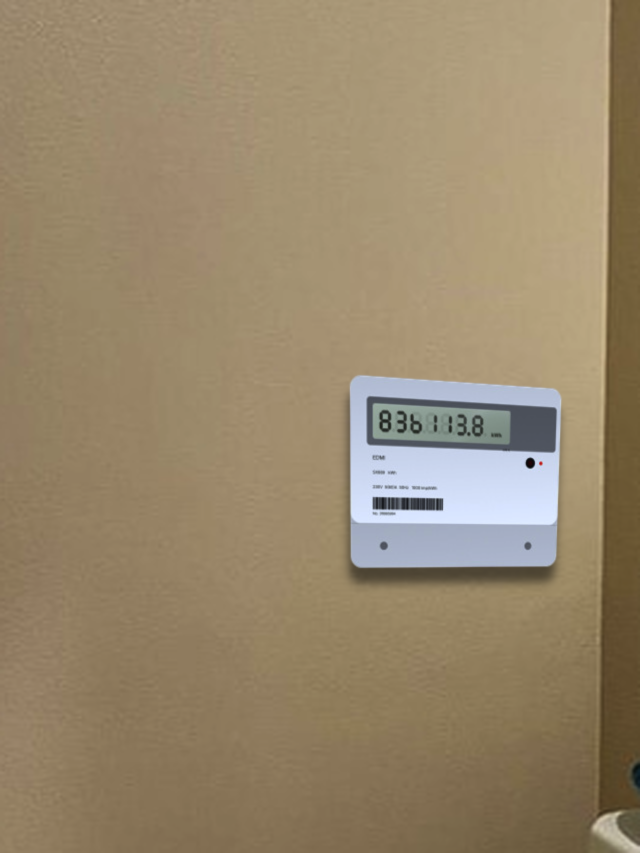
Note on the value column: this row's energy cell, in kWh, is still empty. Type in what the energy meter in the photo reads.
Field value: 836113.8 kWh
